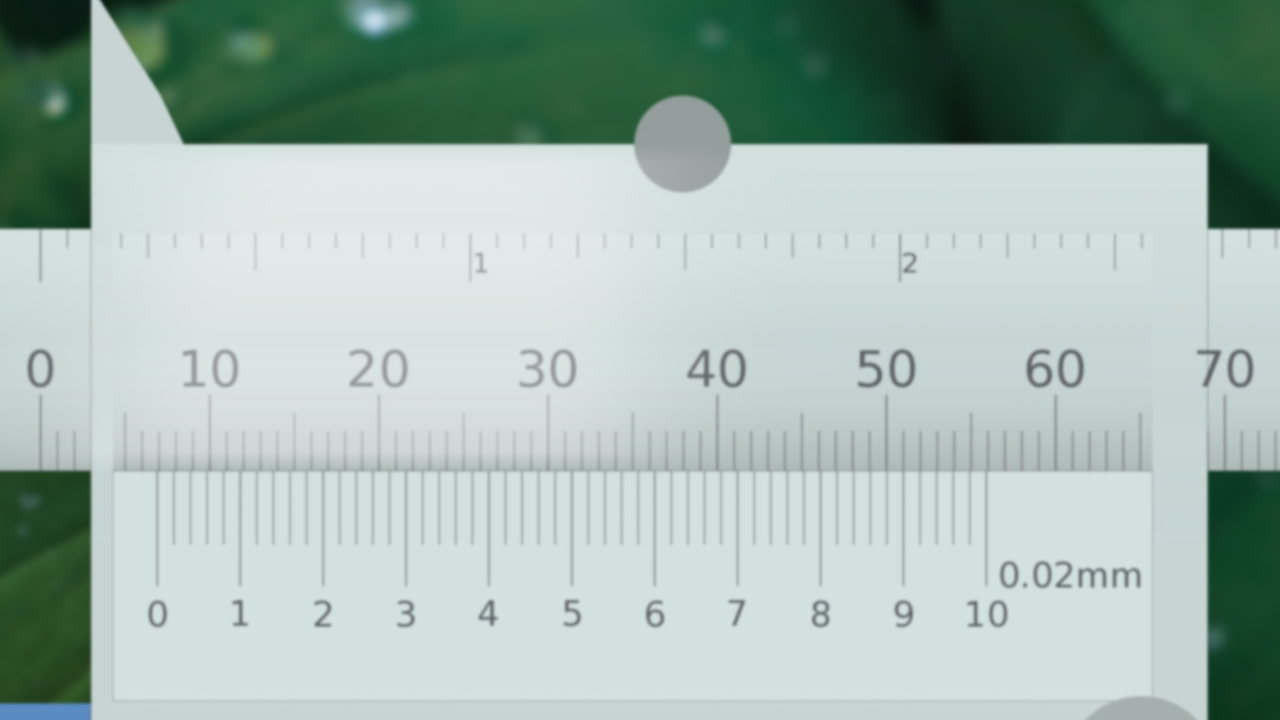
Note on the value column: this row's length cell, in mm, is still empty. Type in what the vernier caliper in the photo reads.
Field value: 6.9 mm
